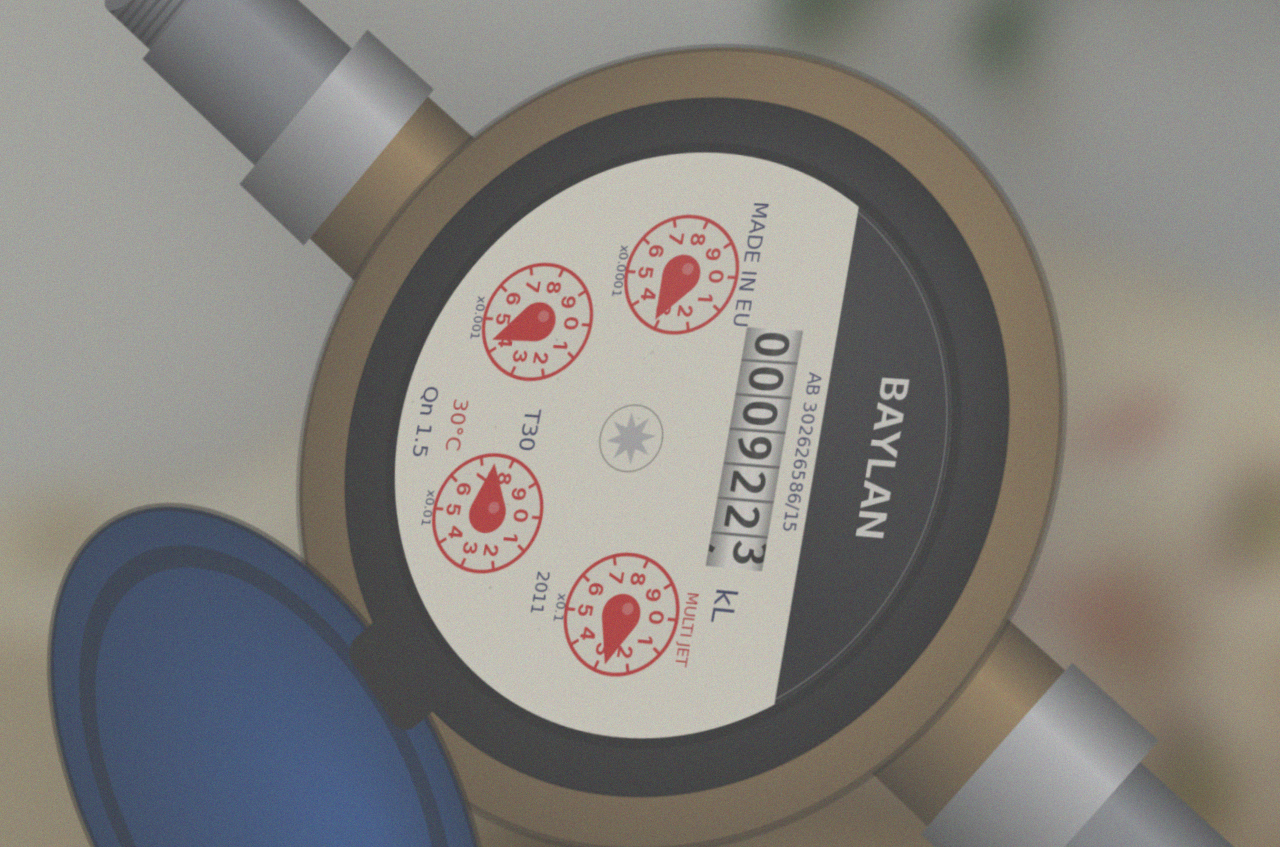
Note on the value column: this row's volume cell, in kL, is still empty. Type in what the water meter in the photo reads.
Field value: 9223.2743 kL
